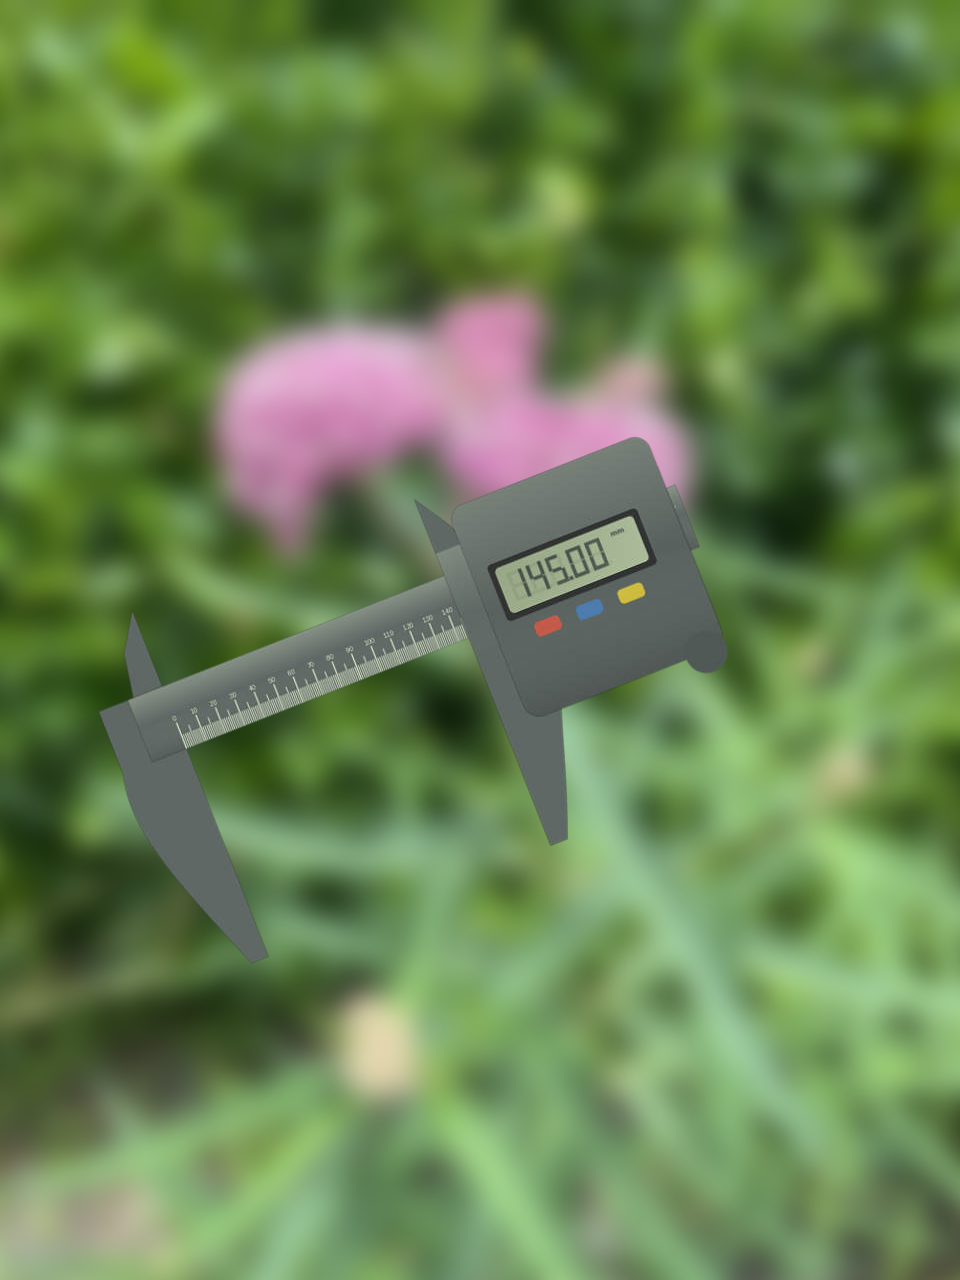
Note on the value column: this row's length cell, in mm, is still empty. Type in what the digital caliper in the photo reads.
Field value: 145.00 mm
